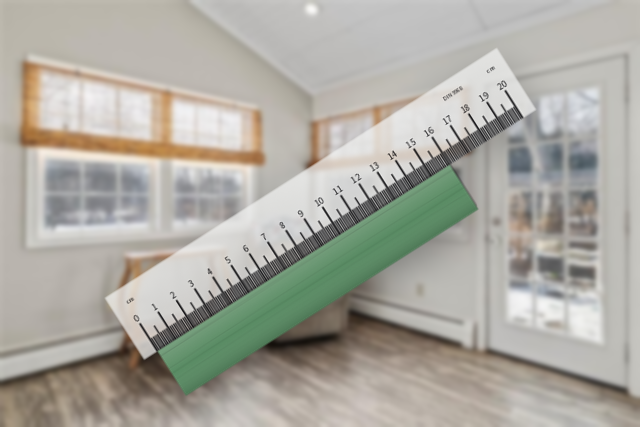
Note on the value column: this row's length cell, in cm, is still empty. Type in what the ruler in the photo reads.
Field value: 16 cm
